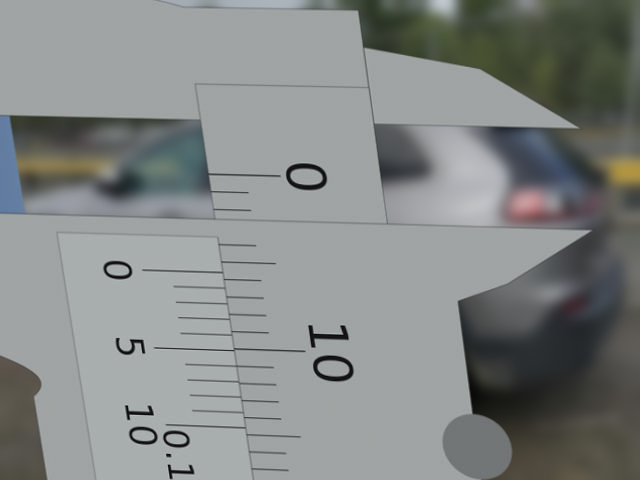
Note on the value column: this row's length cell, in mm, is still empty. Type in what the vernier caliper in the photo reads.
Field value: 5.6 mm
